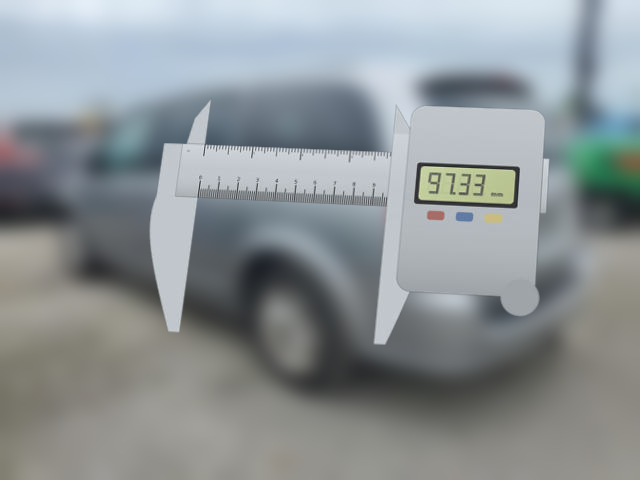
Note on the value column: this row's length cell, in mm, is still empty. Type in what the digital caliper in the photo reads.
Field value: 97.33 mm
